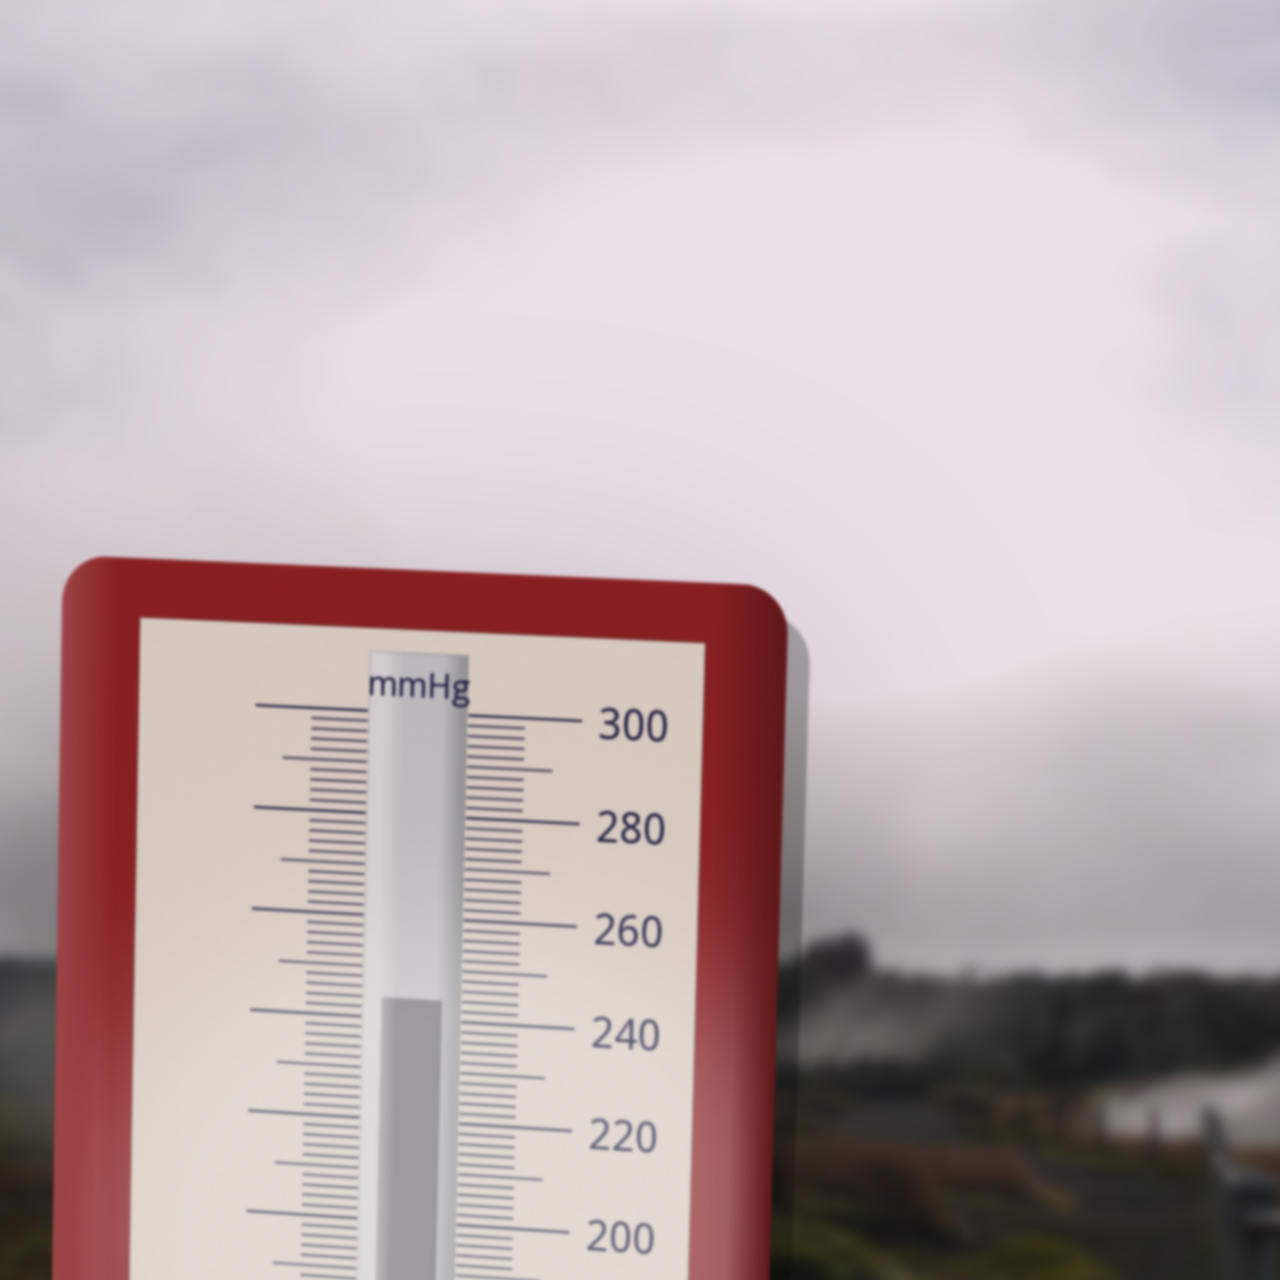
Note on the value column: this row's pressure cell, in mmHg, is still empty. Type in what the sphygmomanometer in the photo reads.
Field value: 244 mmHg
